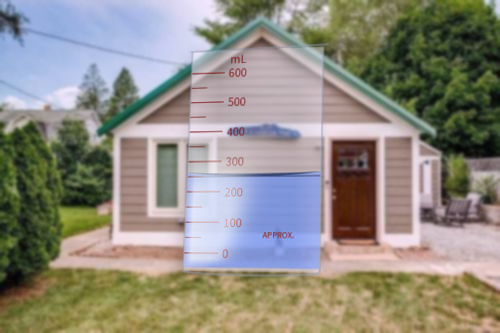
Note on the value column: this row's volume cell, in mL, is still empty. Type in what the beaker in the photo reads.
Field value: 250 mL
